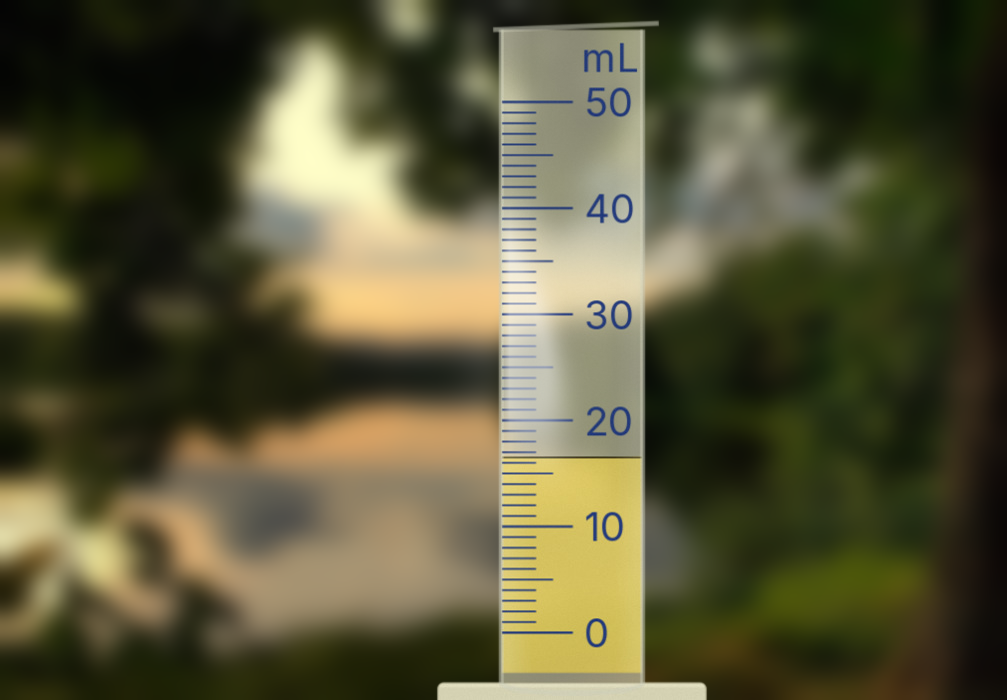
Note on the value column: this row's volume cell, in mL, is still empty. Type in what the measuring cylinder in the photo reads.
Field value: 16.5 mL
